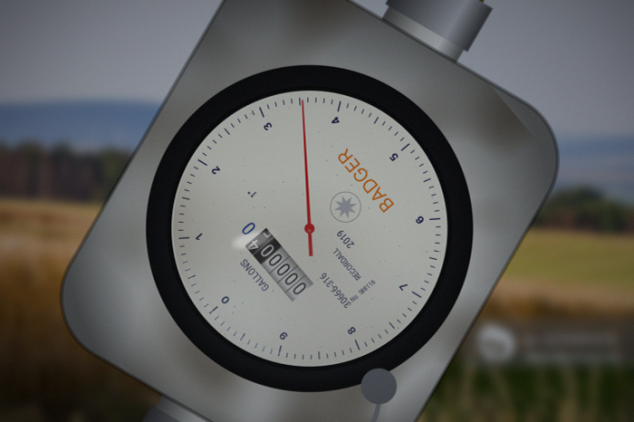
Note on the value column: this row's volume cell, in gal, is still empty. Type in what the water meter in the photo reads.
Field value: 43.5 gal
